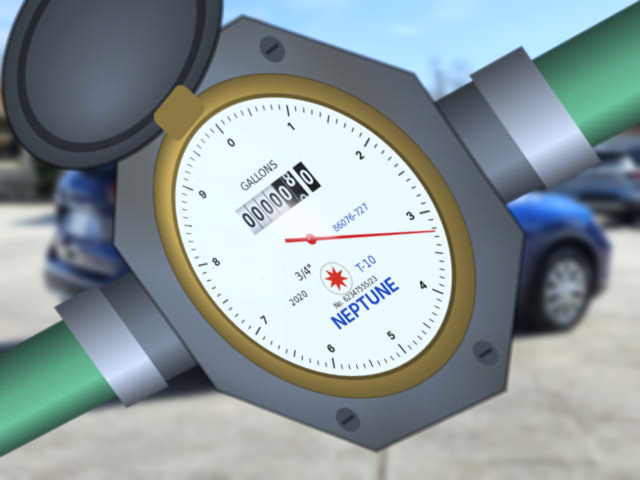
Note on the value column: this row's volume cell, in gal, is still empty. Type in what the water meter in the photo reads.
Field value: 83.2 gal
